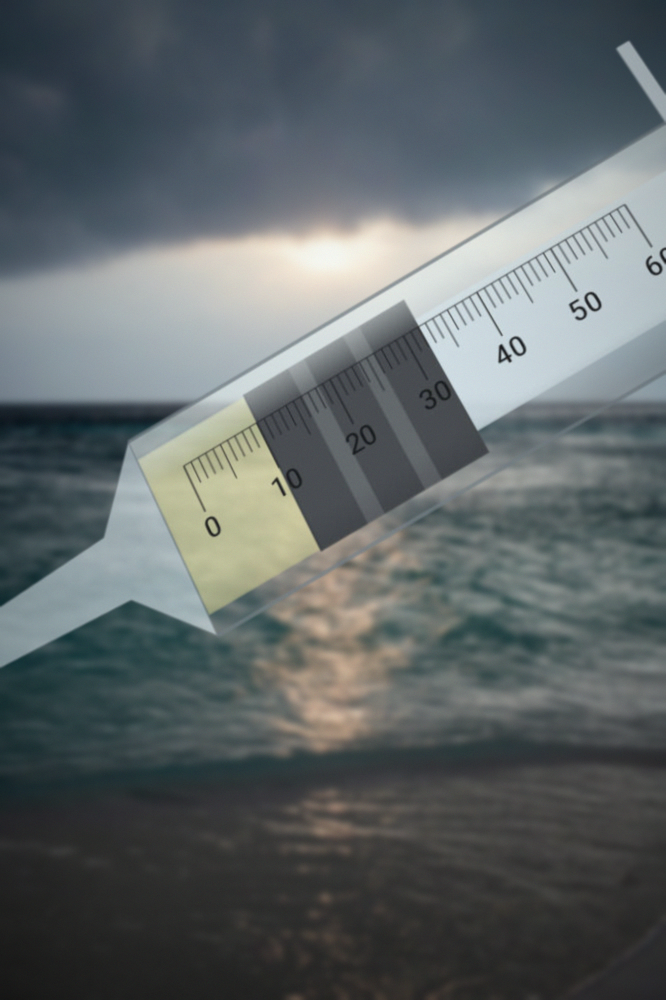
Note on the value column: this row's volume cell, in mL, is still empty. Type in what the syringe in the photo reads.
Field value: 10 mL
